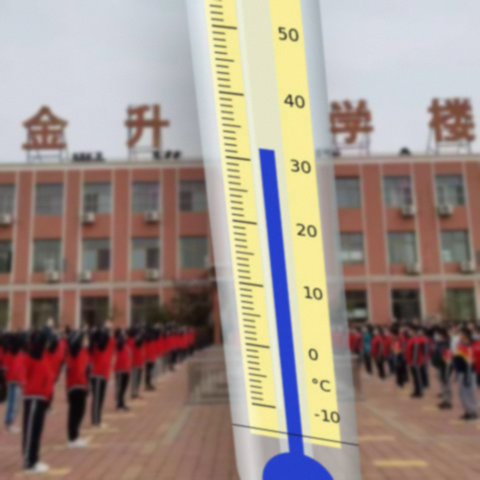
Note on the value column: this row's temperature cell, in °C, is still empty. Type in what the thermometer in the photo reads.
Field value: 32 °C
